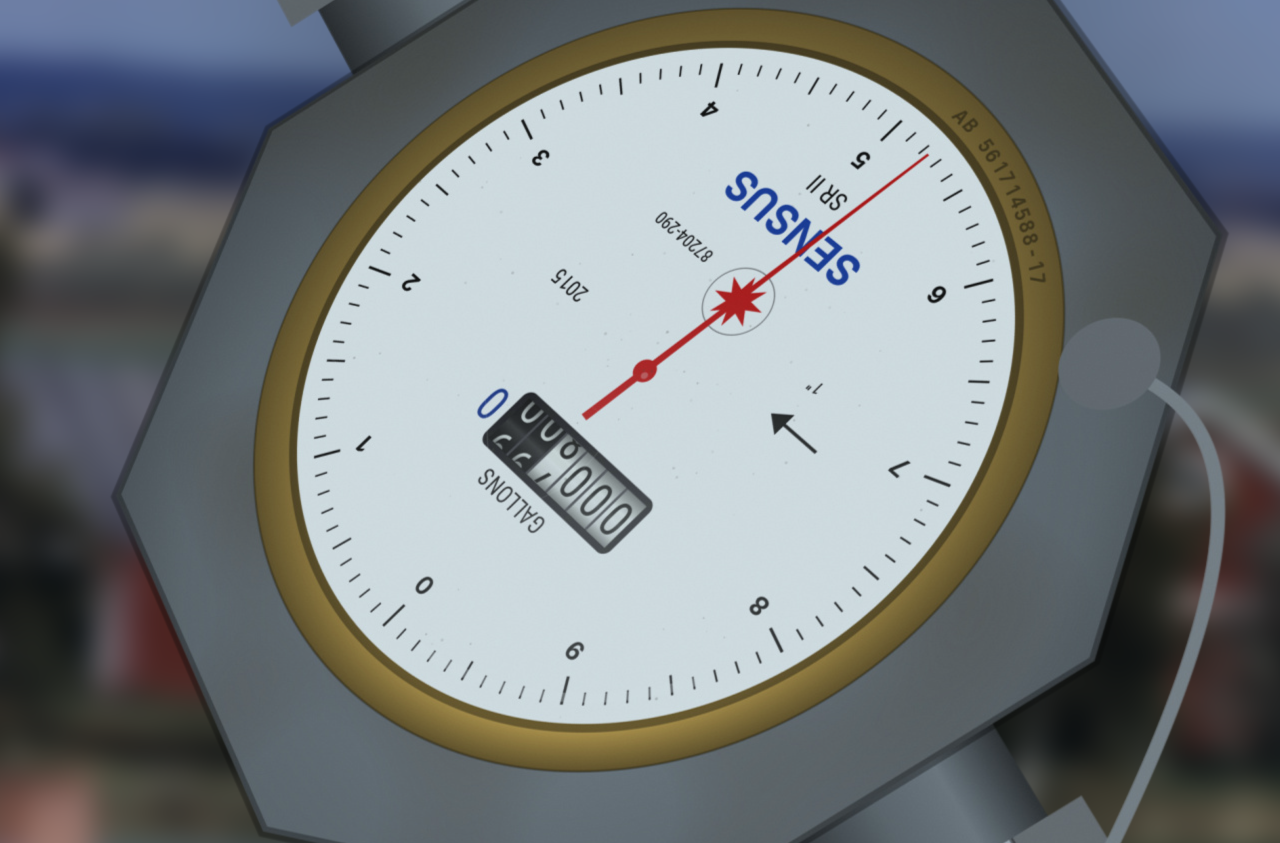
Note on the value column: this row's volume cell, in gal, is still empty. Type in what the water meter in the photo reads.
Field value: 7995.2 gal
